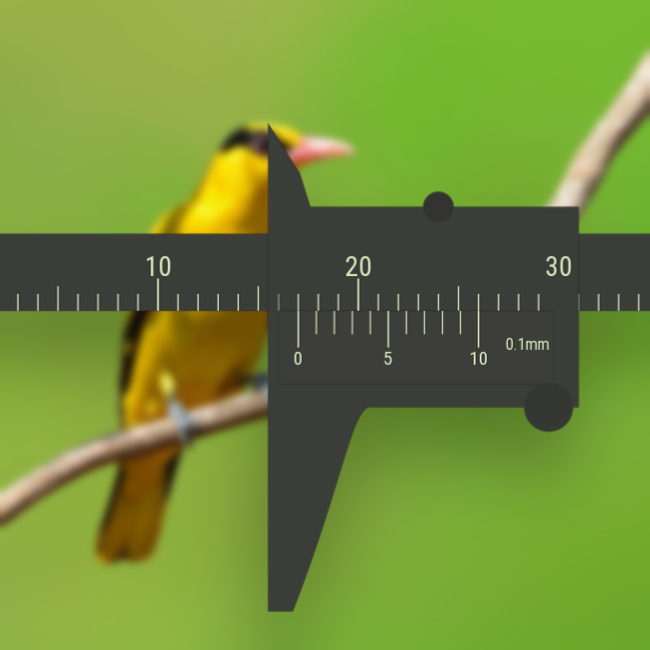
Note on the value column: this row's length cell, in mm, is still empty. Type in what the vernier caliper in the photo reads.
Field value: 17.0 mm
